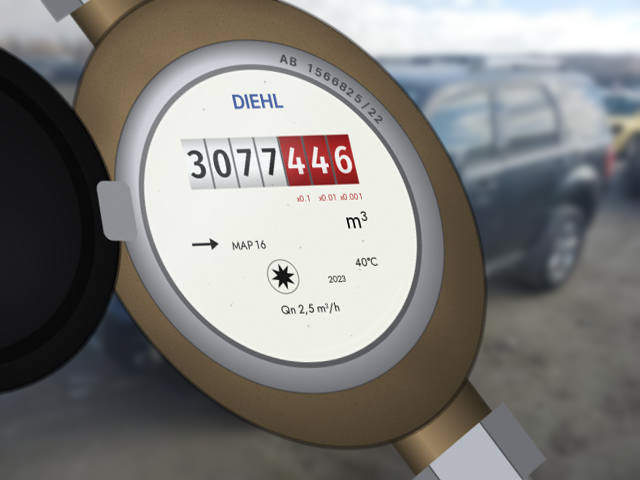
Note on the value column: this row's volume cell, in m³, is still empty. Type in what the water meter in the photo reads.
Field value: 3077.446 m³
